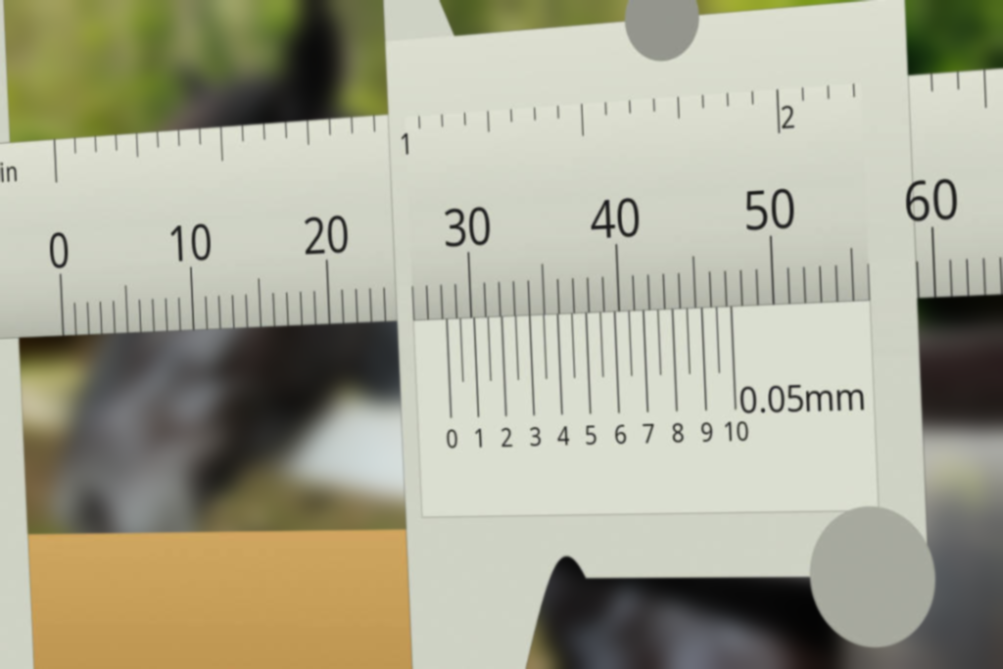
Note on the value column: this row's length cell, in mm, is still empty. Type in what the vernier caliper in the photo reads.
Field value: 28.3 mm
